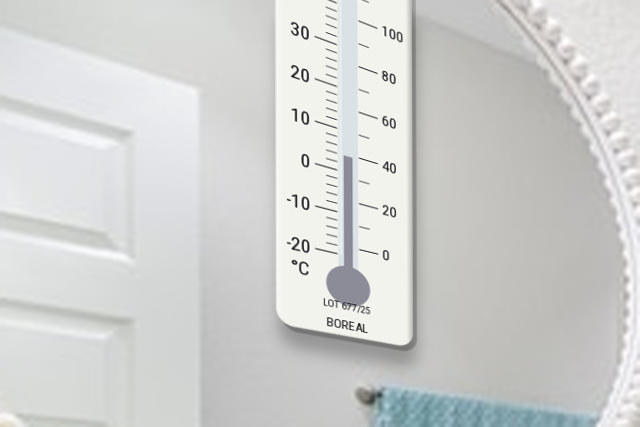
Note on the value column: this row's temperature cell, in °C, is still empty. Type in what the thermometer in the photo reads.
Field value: 4 °C
